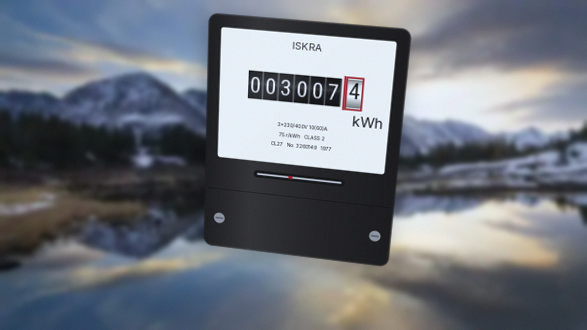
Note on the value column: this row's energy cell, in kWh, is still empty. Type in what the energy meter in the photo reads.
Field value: 3007.4 kWh
